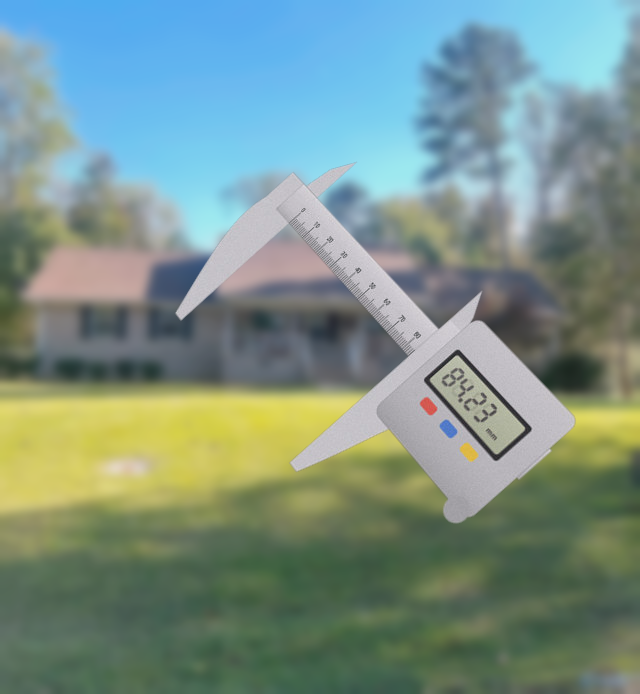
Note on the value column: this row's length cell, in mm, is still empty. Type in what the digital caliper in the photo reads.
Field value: 84.23 mm
